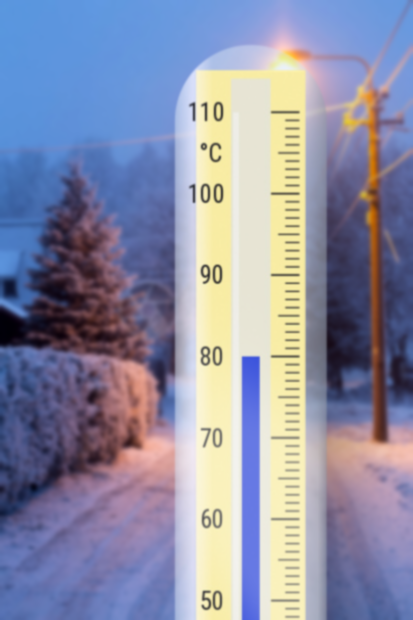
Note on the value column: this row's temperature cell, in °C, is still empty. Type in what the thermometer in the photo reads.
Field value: 80 °C
